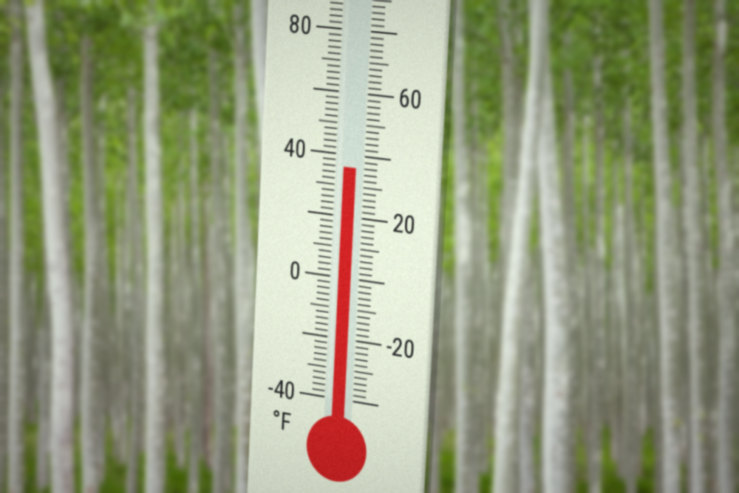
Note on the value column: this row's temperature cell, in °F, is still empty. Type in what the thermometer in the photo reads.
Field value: 36 °F
